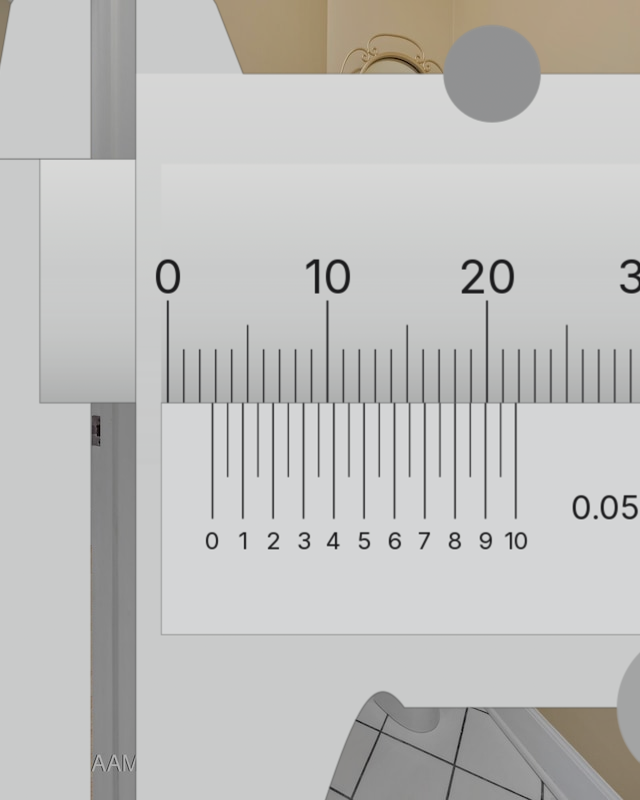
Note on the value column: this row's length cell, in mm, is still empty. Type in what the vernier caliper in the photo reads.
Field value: 2.8 mm
